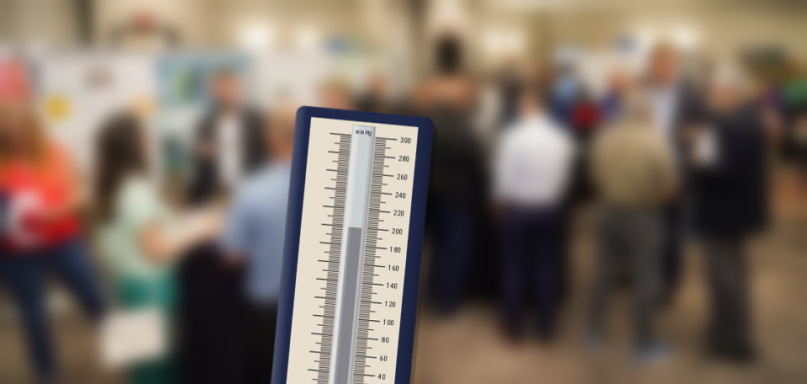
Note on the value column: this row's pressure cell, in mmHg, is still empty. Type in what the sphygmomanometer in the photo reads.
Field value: 200 mmHg
